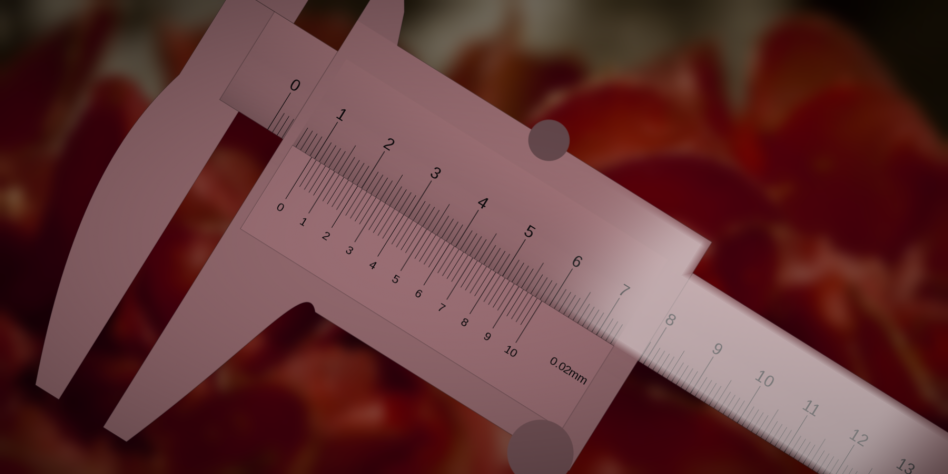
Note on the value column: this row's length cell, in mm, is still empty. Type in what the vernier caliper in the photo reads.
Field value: 9.4 mm
